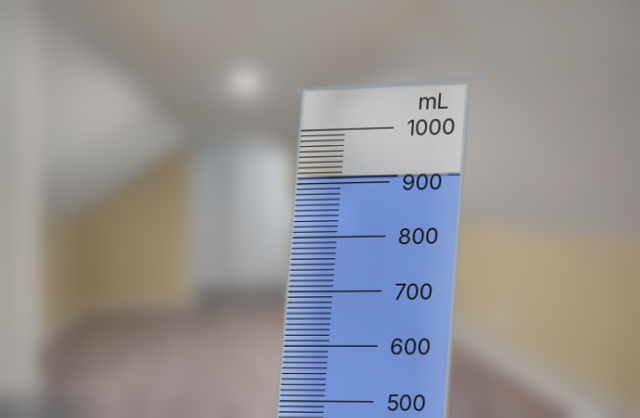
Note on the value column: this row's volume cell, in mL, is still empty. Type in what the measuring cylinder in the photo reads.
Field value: 910 mL
